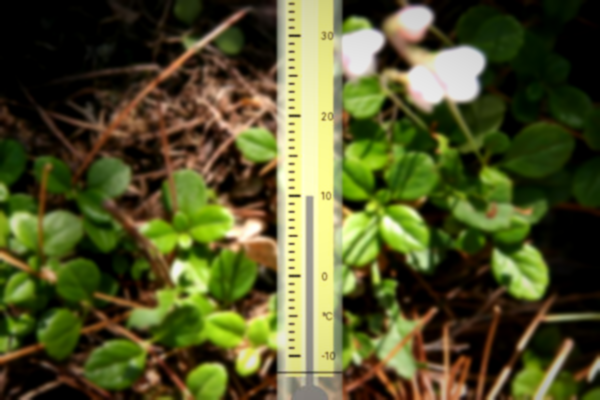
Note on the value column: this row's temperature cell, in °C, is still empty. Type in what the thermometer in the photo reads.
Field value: 10 °C
